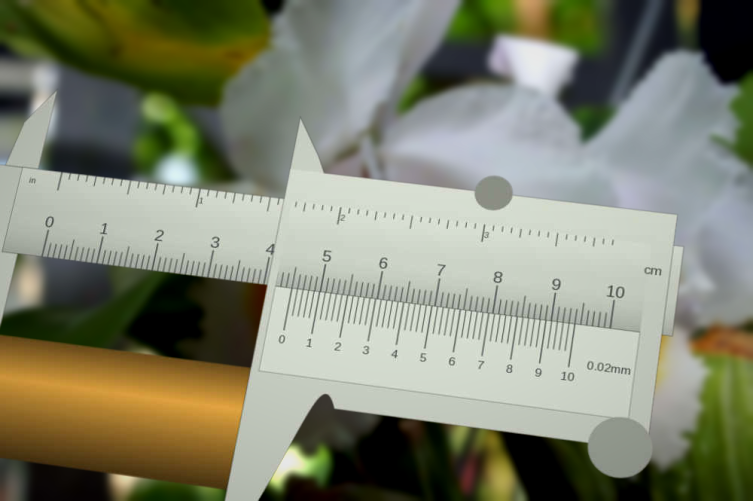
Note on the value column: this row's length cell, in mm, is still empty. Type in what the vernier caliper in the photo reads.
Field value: 45.0 mm
